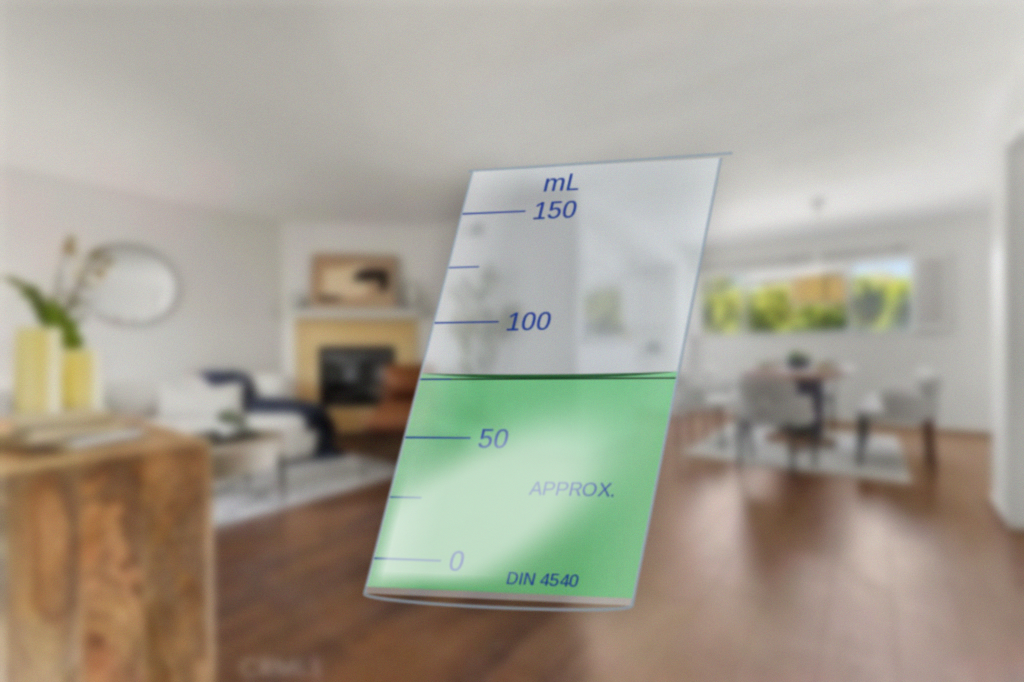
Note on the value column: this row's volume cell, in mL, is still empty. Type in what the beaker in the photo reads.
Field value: 75 mL
